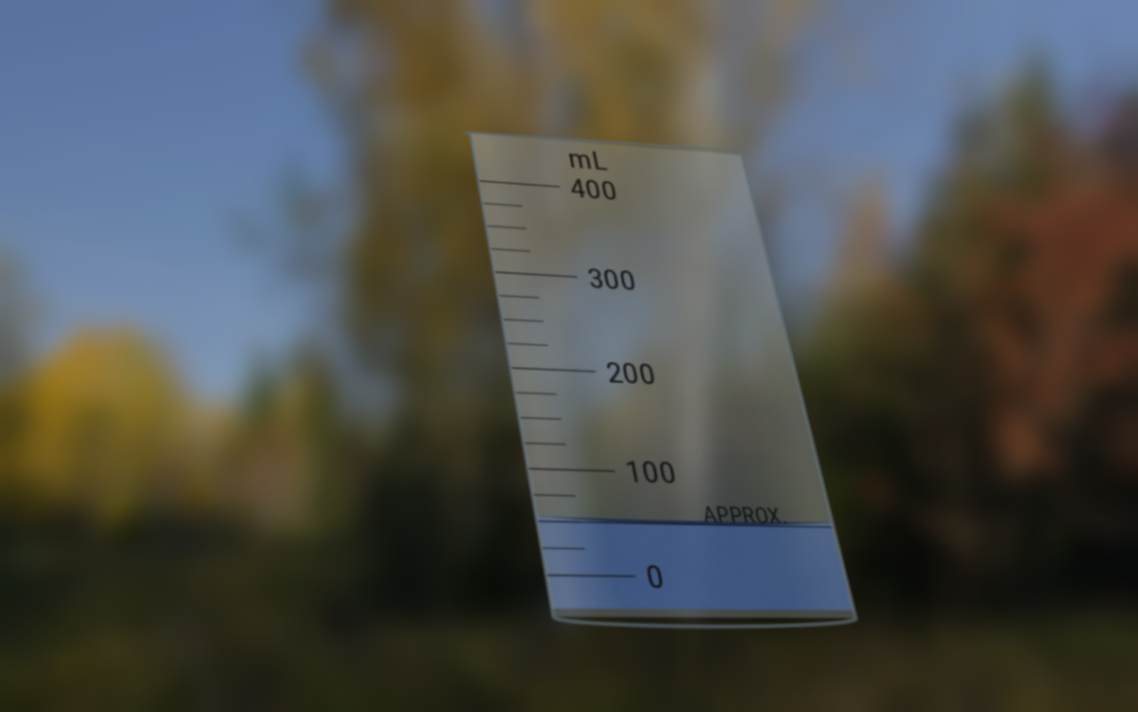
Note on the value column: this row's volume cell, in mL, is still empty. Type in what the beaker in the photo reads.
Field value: 50 mL
